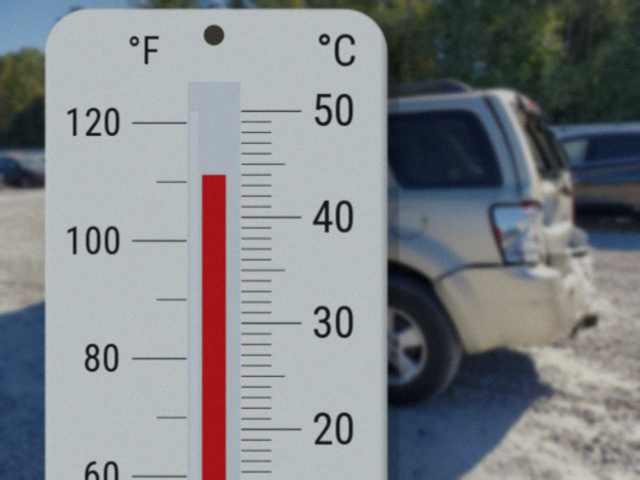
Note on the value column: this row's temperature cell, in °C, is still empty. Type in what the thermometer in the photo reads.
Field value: 44 °C
